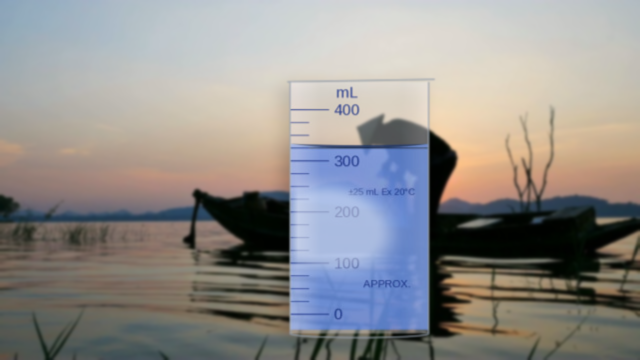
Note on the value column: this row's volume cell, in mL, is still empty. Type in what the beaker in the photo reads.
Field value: 325 mL
